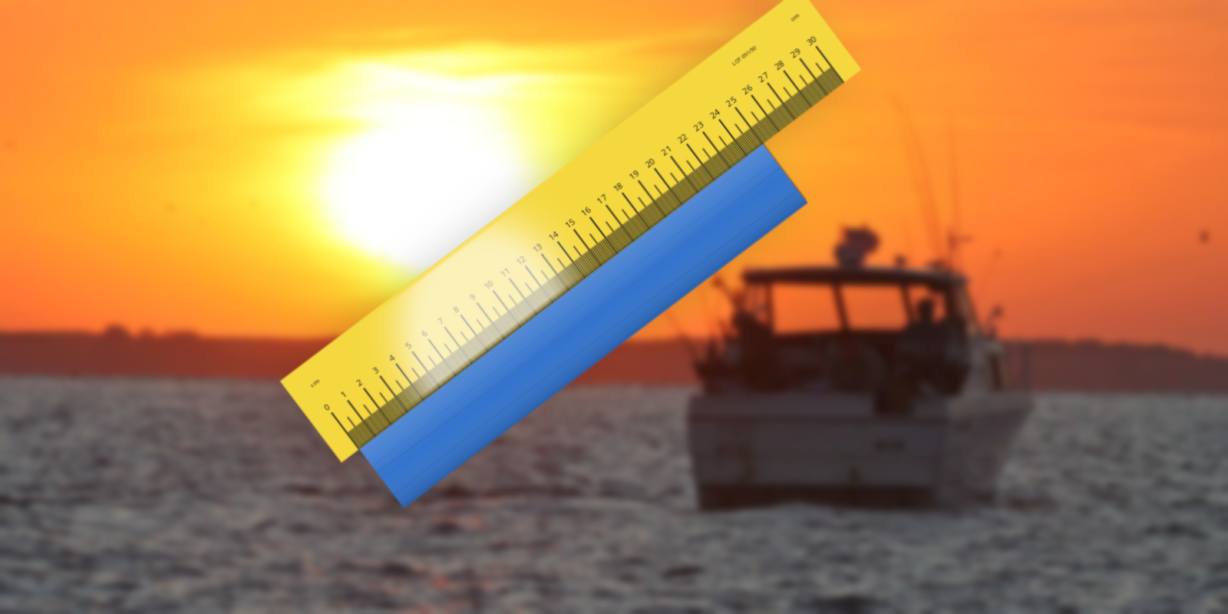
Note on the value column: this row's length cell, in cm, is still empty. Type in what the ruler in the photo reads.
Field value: 25 cm
